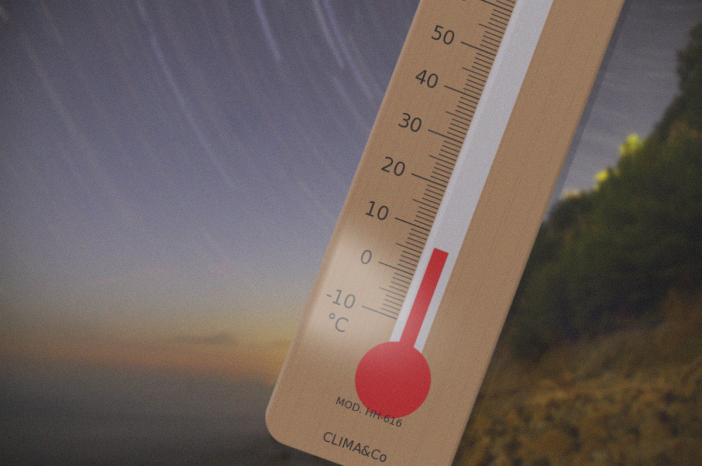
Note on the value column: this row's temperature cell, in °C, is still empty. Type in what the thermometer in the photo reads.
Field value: 7 °C
